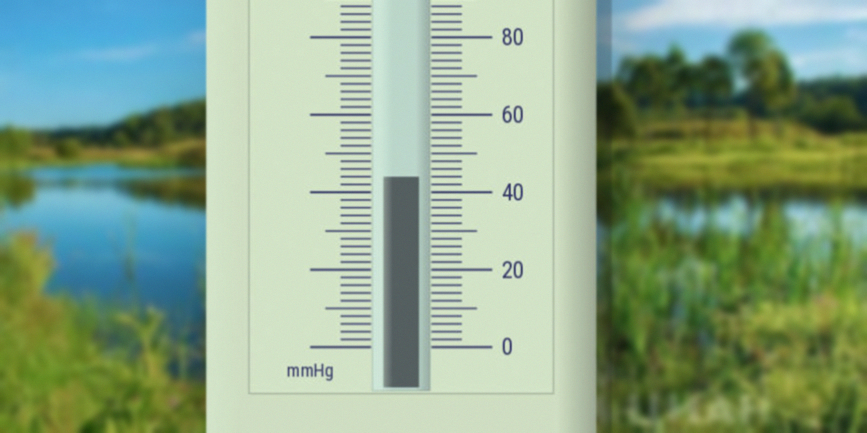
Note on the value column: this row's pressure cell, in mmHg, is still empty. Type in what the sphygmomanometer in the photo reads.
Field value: 44 mmHg
